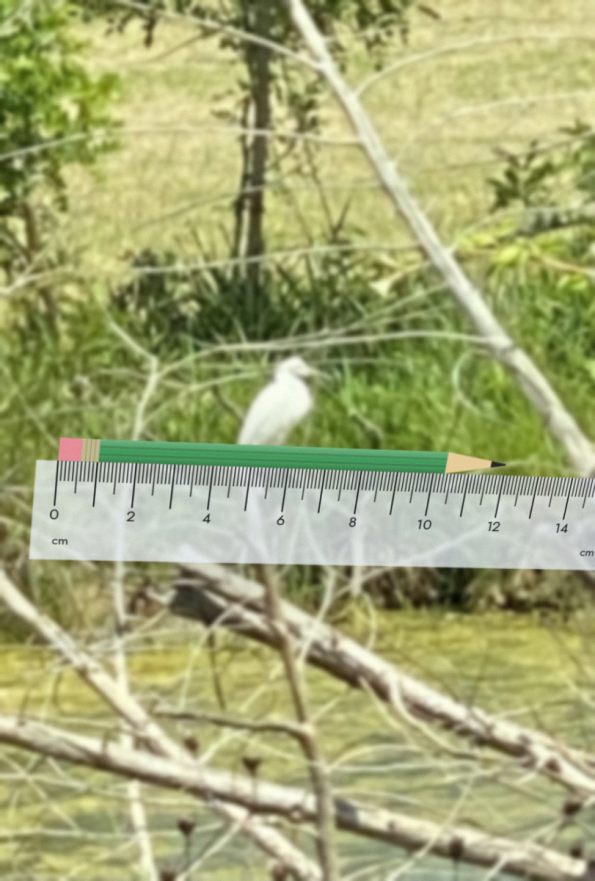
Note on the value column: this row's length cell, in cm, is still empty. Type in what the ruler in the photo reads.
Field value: 12 cm
